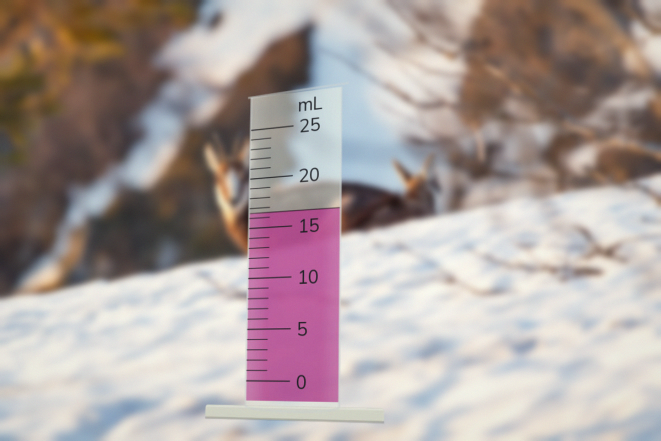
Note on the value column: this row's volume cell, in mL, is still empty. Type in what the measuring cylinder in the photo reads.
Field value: 16.5 mL
